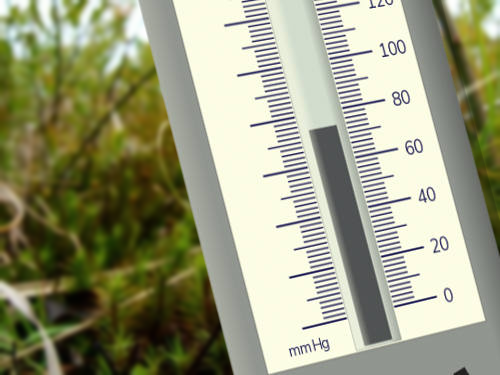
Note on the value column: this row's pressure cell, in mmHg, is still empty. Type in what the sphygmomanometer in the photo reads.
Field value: 74 mmHg
